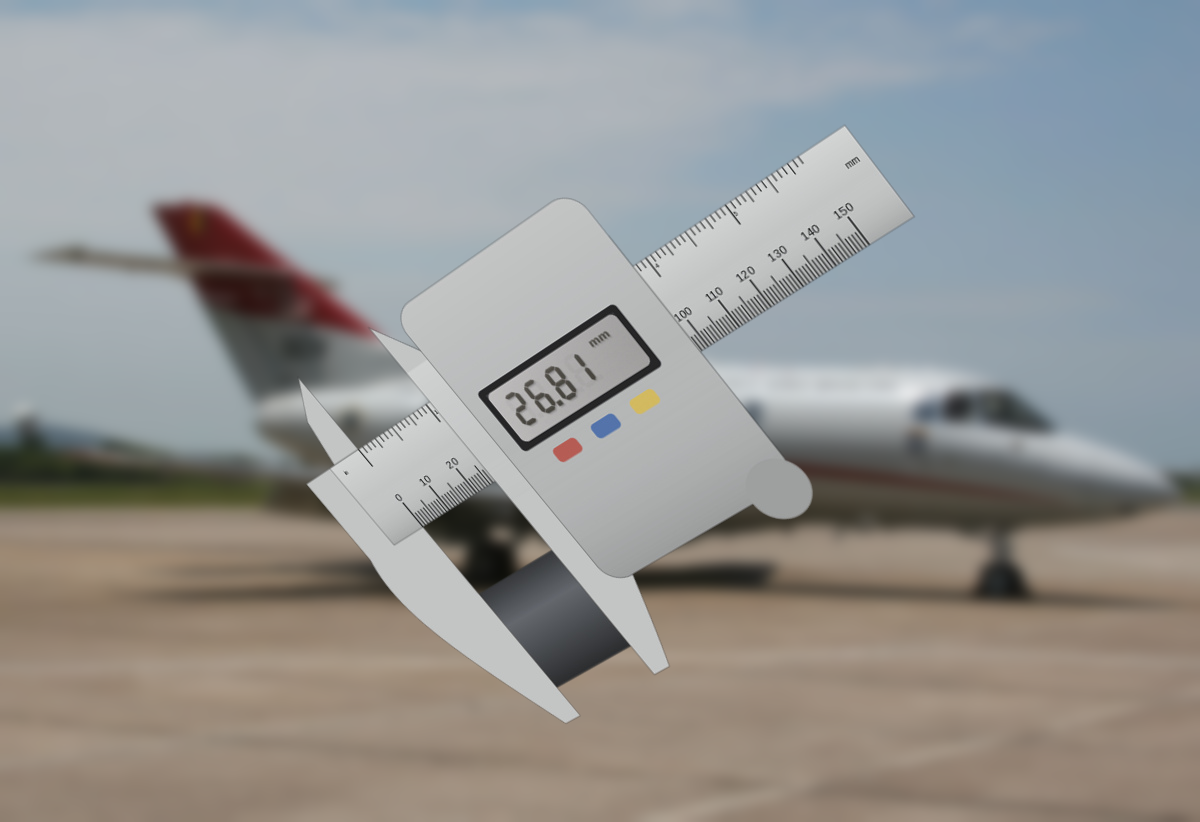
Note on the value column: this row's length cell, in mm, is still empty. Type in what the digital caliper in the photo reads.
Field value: 26.81 mm
